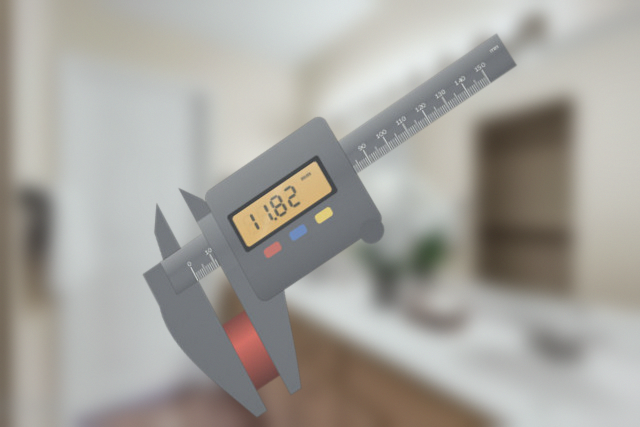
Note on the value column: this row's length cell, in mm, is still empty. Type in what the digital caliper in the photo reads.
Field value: 11.82 mm
